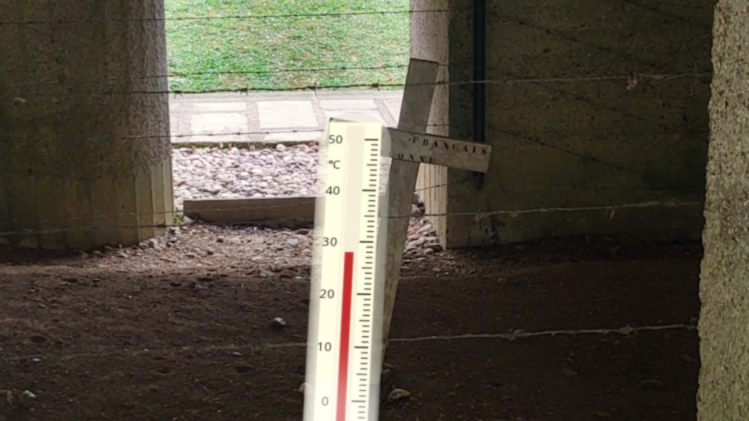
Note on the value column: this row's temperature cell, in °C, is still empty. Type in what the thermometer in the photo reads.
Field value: 28 °C
